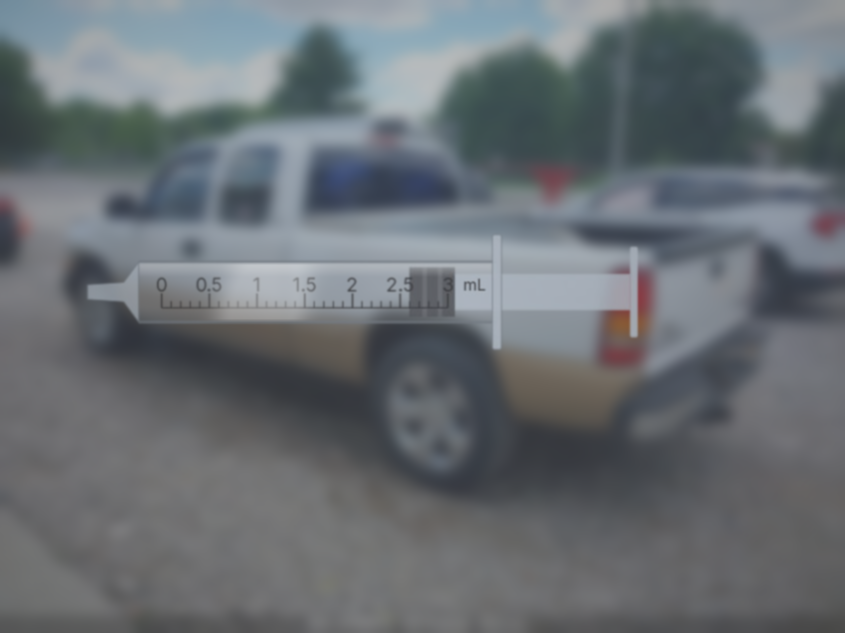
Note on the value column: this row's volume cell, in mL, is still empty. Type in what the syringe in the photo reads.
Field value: 2.6 mL
